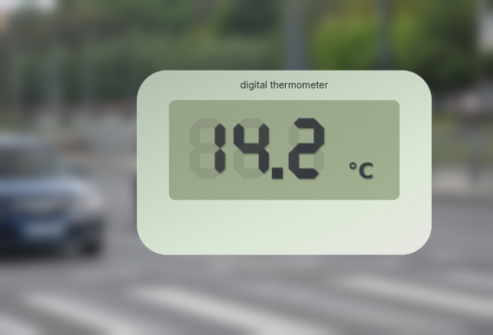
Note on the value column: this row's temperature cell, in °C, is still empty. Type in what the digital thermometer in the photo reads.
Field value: 14.2 °C
